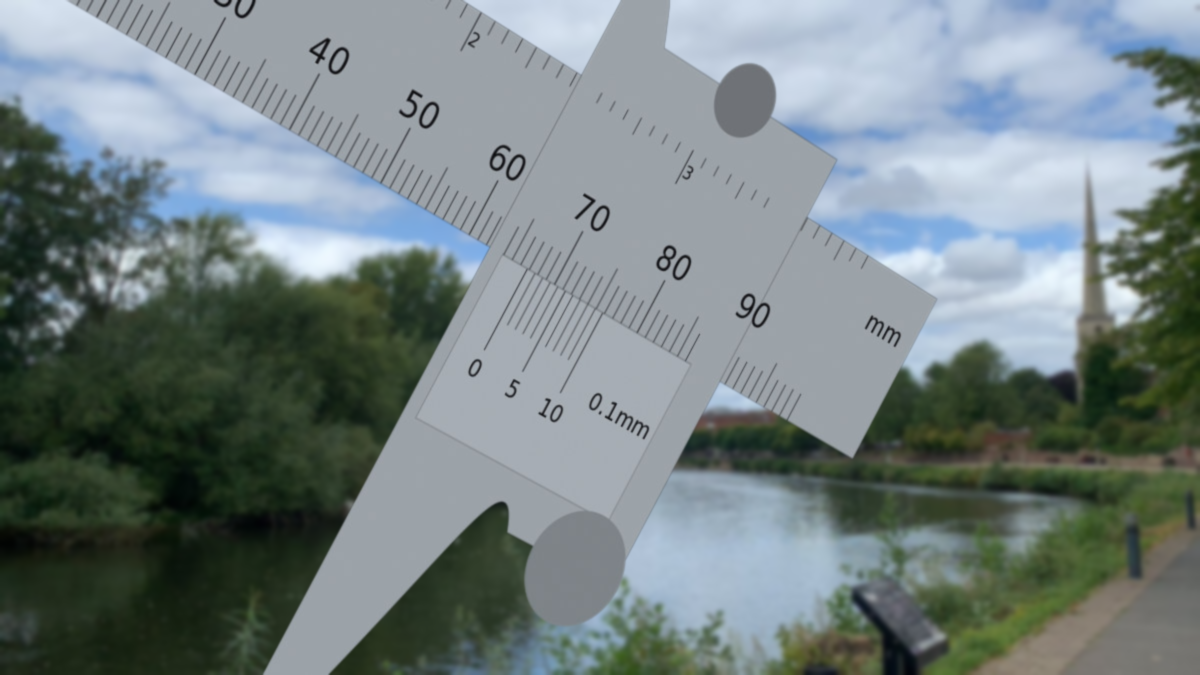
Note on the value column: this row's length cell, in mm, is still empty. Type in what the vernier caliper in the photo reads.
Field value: 66.8 mm
